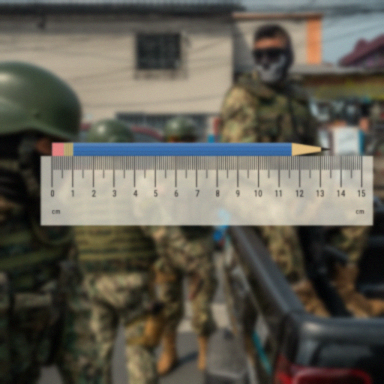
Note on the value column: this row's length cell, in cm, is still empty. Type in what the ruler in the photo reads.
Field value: 13.5 cm
